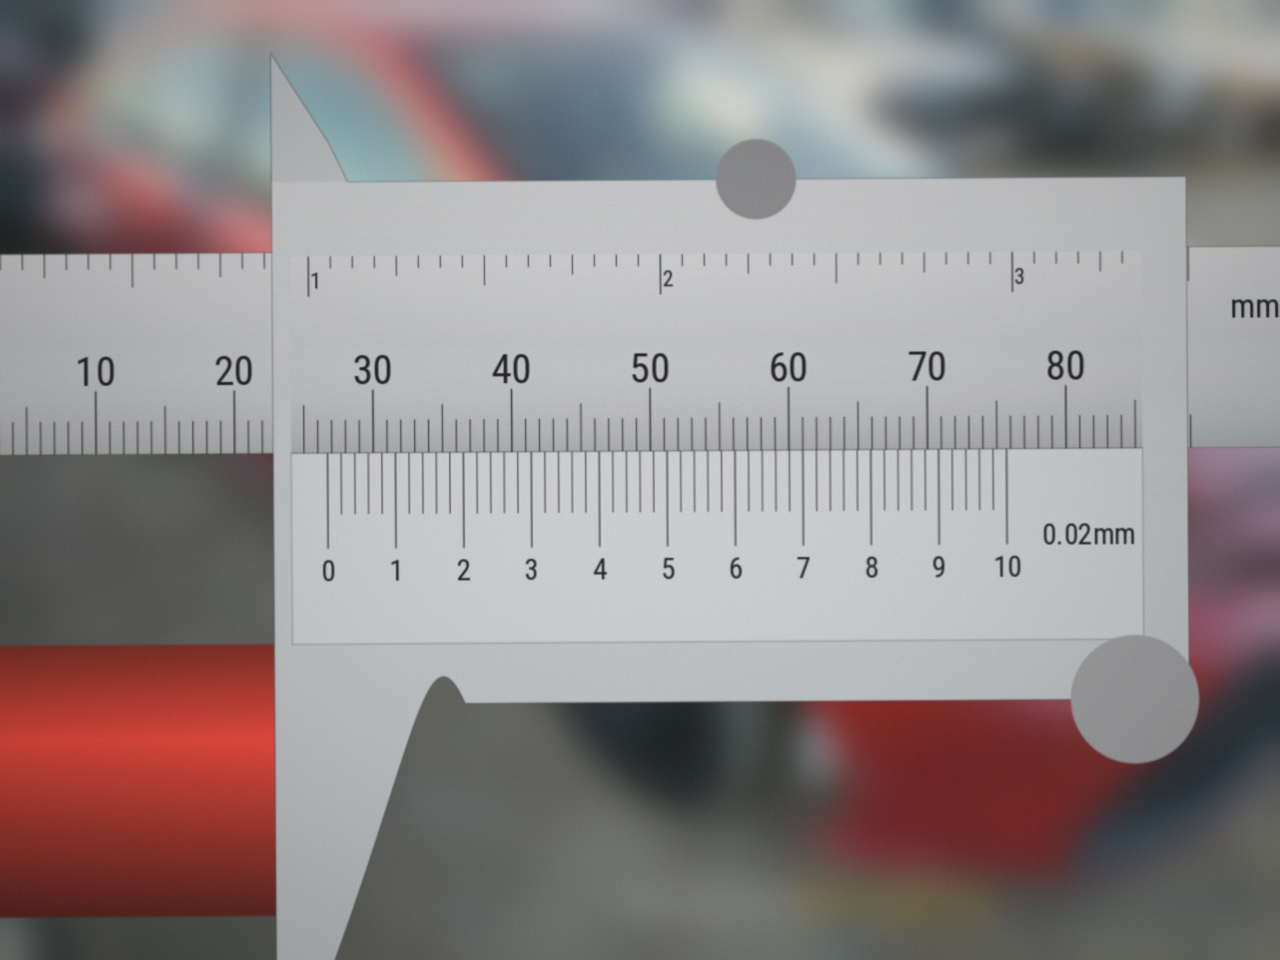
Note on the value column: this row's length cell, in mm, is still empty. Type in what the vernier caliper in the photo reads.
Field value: 26.7 mm
